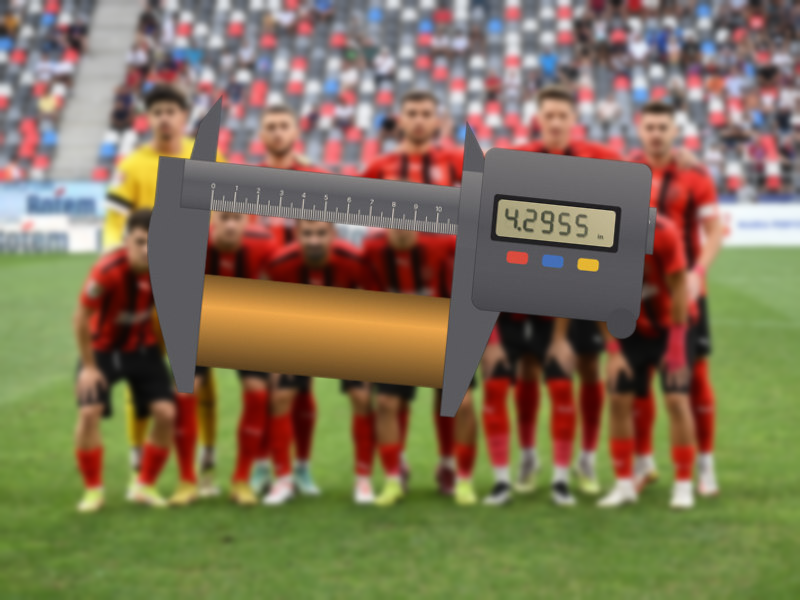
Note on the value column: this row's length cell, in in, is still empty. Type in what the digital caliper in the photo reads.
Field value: 4.2955 in
